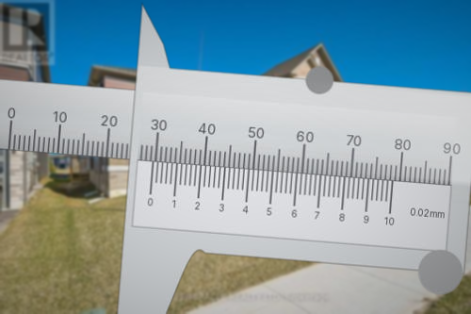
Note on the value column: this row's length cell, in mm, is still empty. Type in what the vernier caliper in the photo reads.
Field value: 29.5 mm
